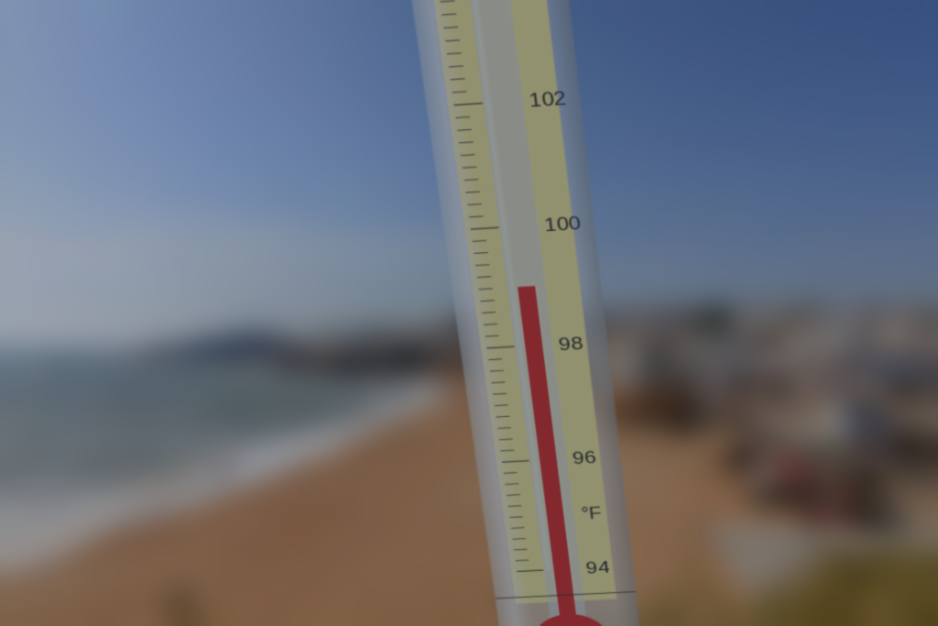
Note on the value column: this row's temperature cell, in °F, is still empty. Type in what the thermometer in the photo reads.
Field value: 99 °F
